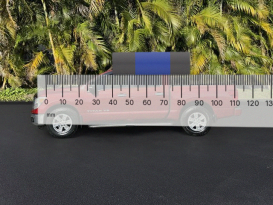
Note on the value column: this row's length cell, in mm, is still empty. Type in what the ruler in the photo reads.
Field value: 45 mm
